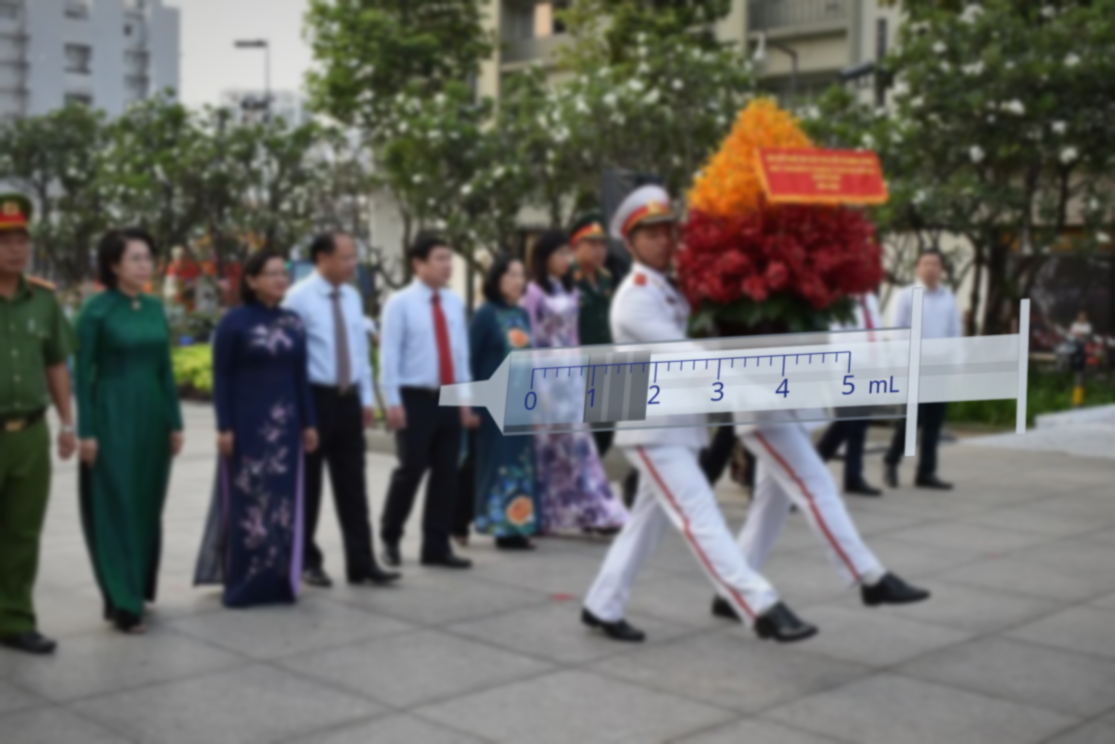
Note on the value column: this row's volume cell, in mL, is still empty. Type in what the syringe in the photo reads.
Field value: 0.9 mL
